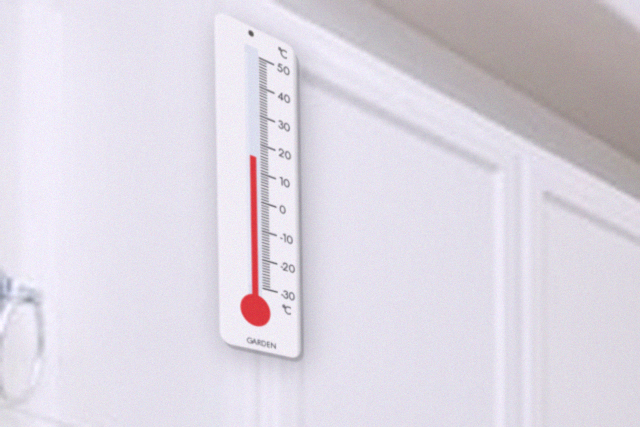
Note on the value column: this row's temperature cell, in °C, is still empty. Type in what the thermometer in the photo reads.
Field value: 15 °C
